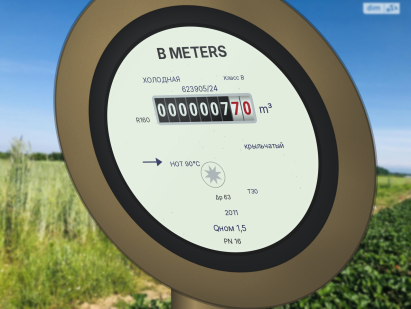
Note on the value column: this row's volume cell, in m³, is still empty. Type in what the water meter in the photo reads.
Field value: 7.70 m³
